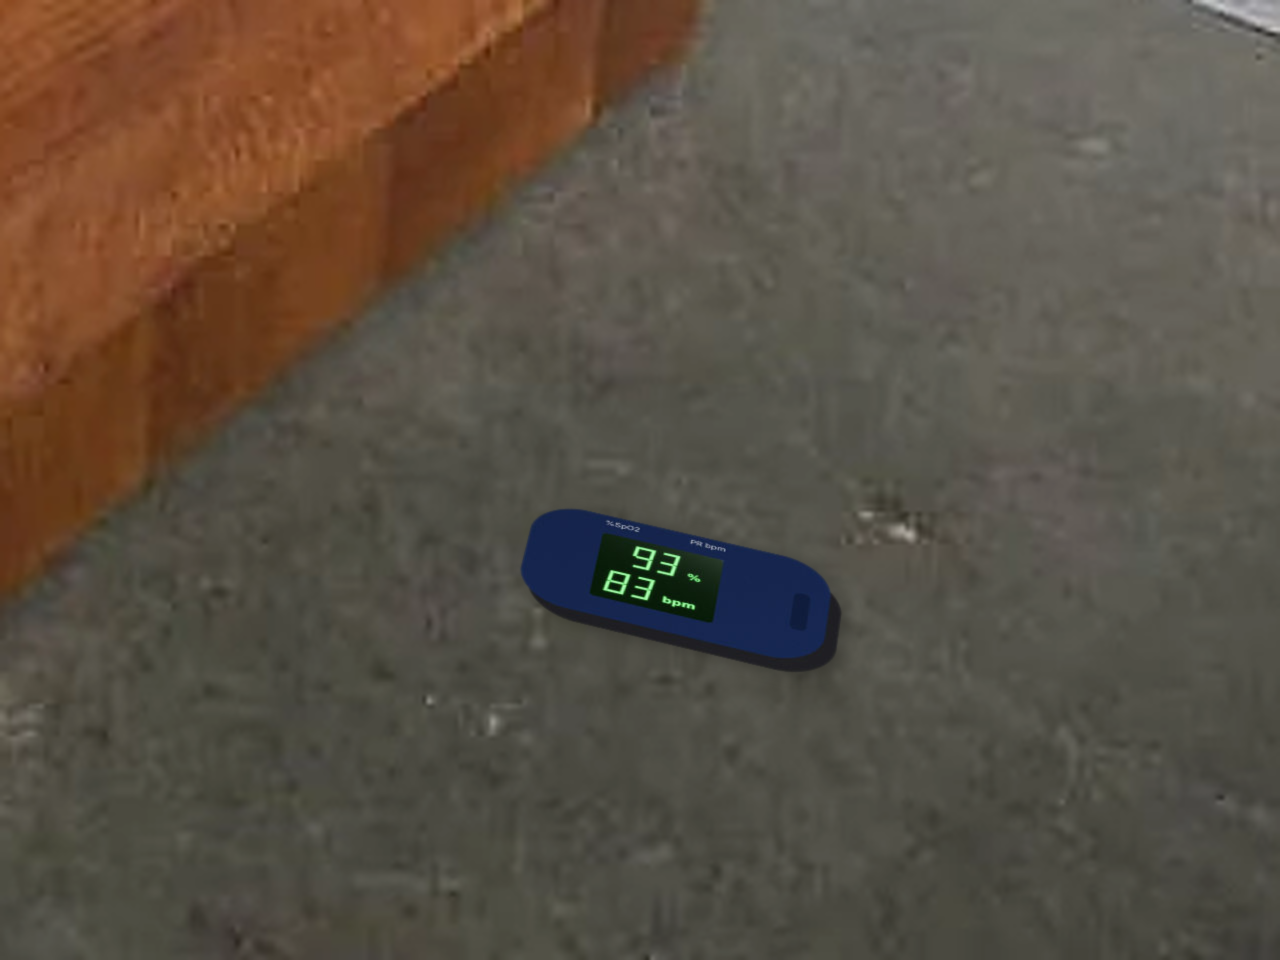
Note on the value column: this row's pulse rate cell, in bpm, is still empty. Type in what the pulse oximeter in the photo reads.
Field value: 83 bpm
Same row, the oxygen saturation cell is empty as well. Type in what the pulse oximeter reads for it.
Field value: 93 %
